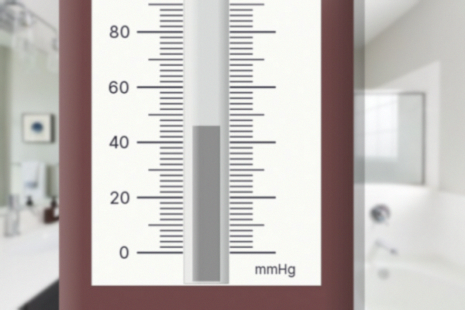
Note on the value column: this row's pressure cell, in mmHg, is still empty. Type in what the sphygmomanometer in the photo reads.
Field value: 46 mmHg
